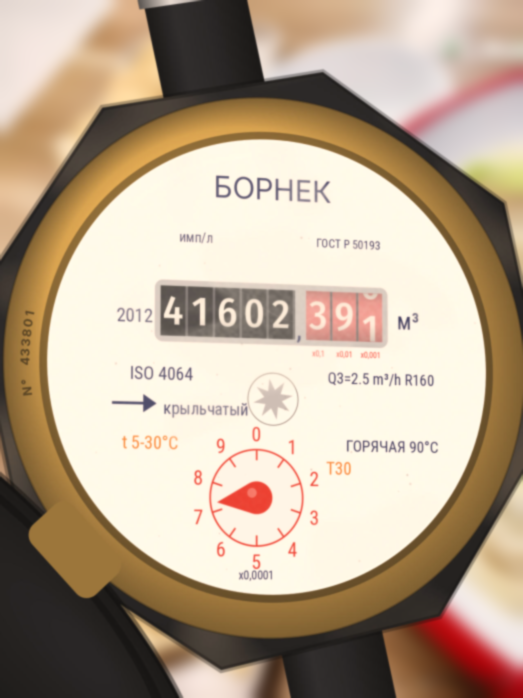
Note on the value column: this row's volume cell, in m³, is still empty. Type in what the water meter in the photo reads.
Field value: 41602.3907 m³
